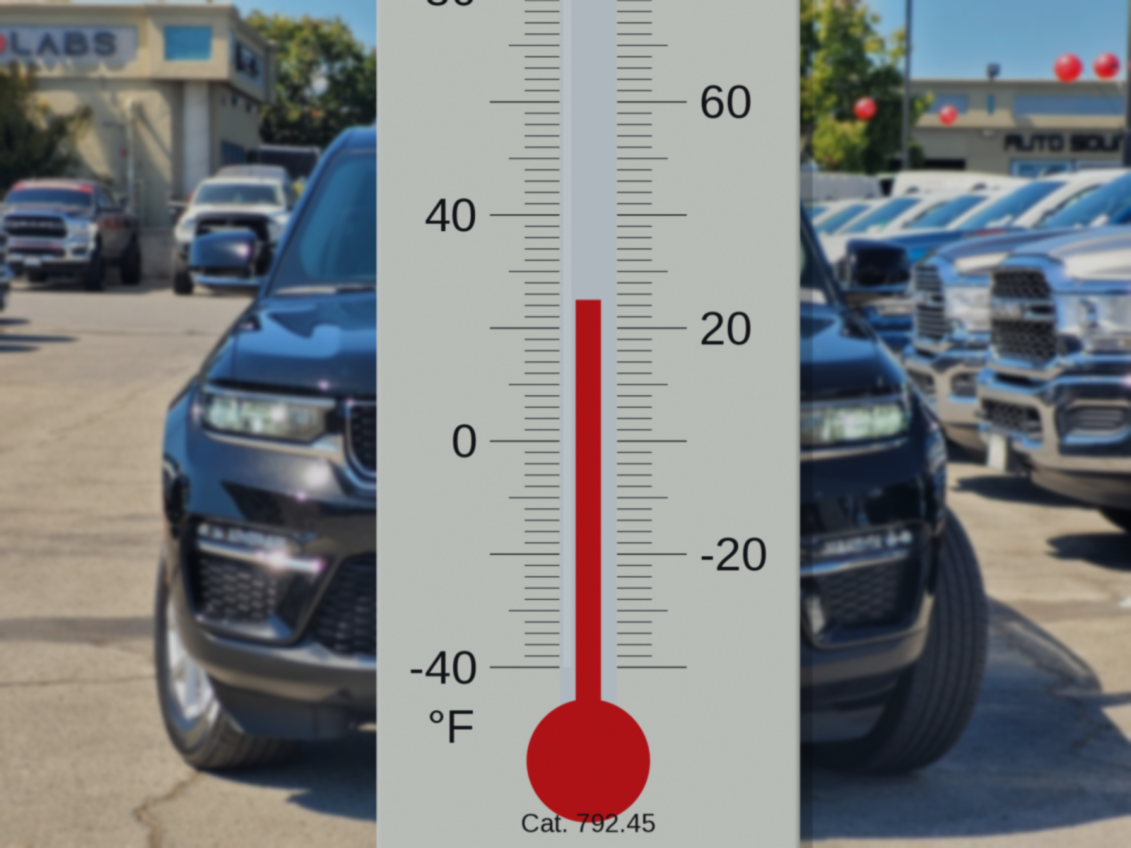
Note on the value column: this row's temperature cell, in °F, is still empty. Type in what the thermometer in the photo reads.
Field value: 25 °F
